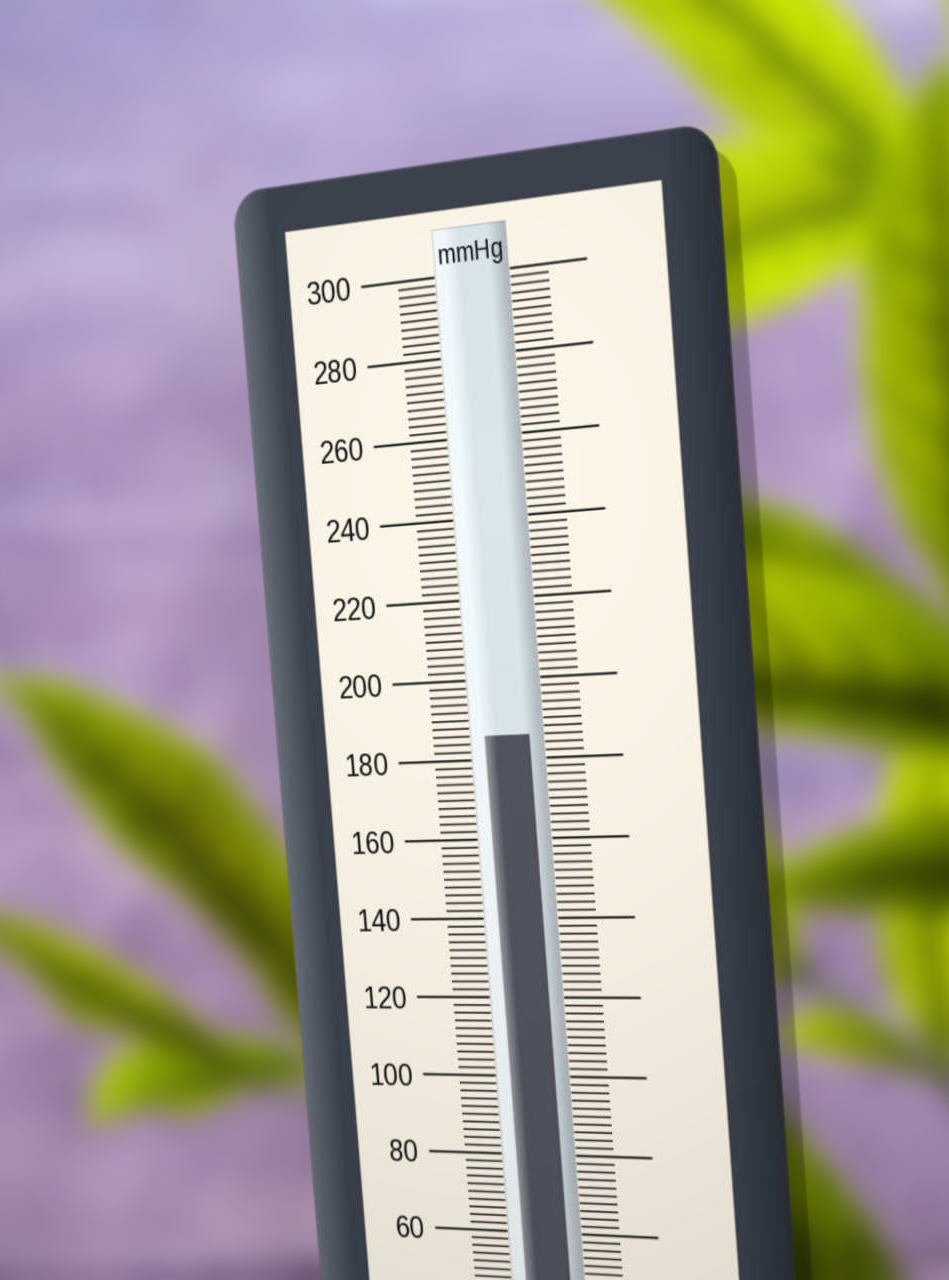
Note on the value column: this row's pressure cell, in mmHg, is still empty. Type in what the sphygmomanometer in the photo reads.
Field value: 186 mmHg
